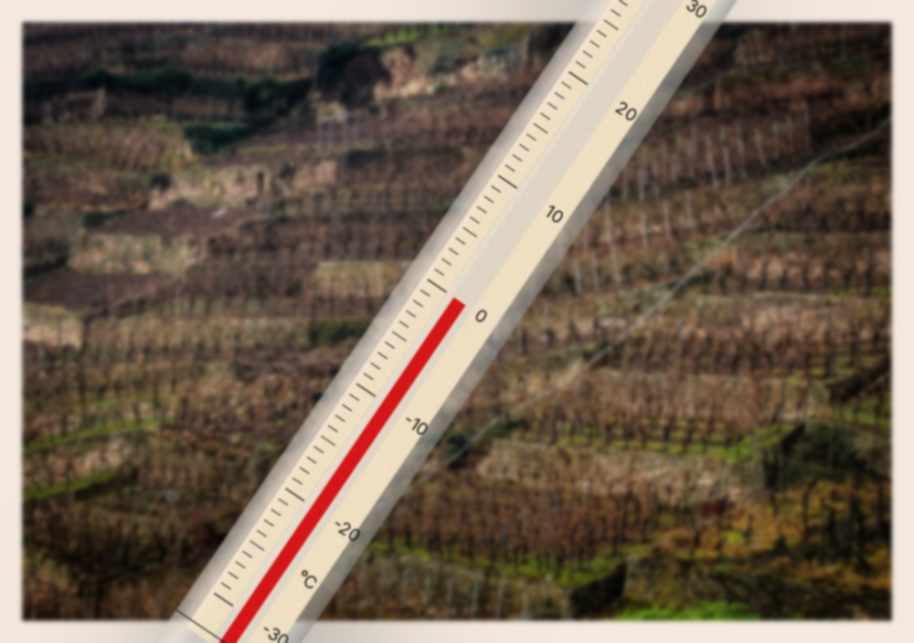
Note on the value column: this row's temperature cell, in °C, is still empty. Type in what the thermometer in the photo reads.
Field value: 0 °C
